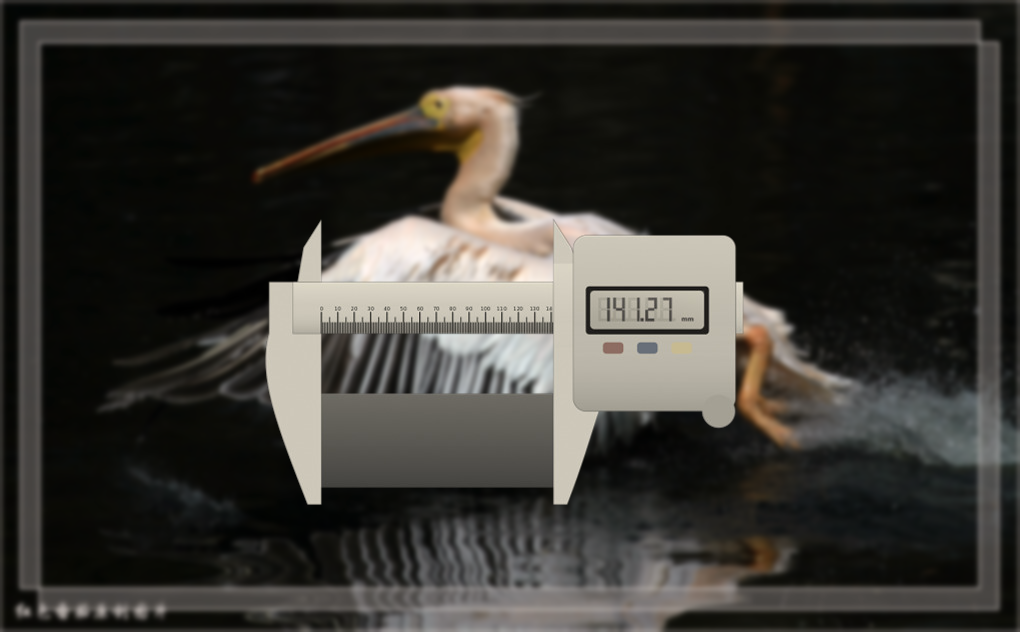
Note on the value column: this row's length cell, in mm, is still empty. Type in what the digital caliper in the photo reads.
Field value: 141.27 mm
